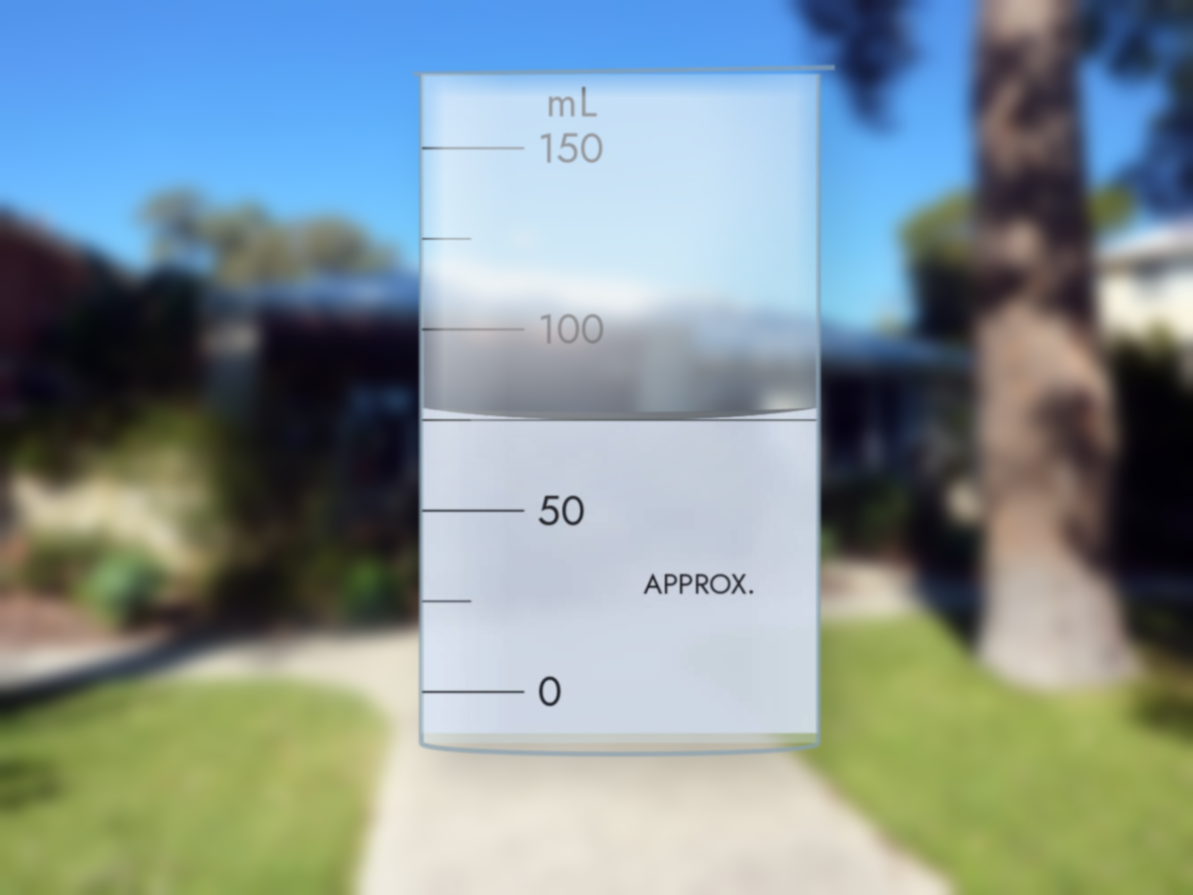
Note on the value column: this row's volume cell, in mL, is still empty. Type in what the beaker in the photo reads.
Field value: 75 mL
